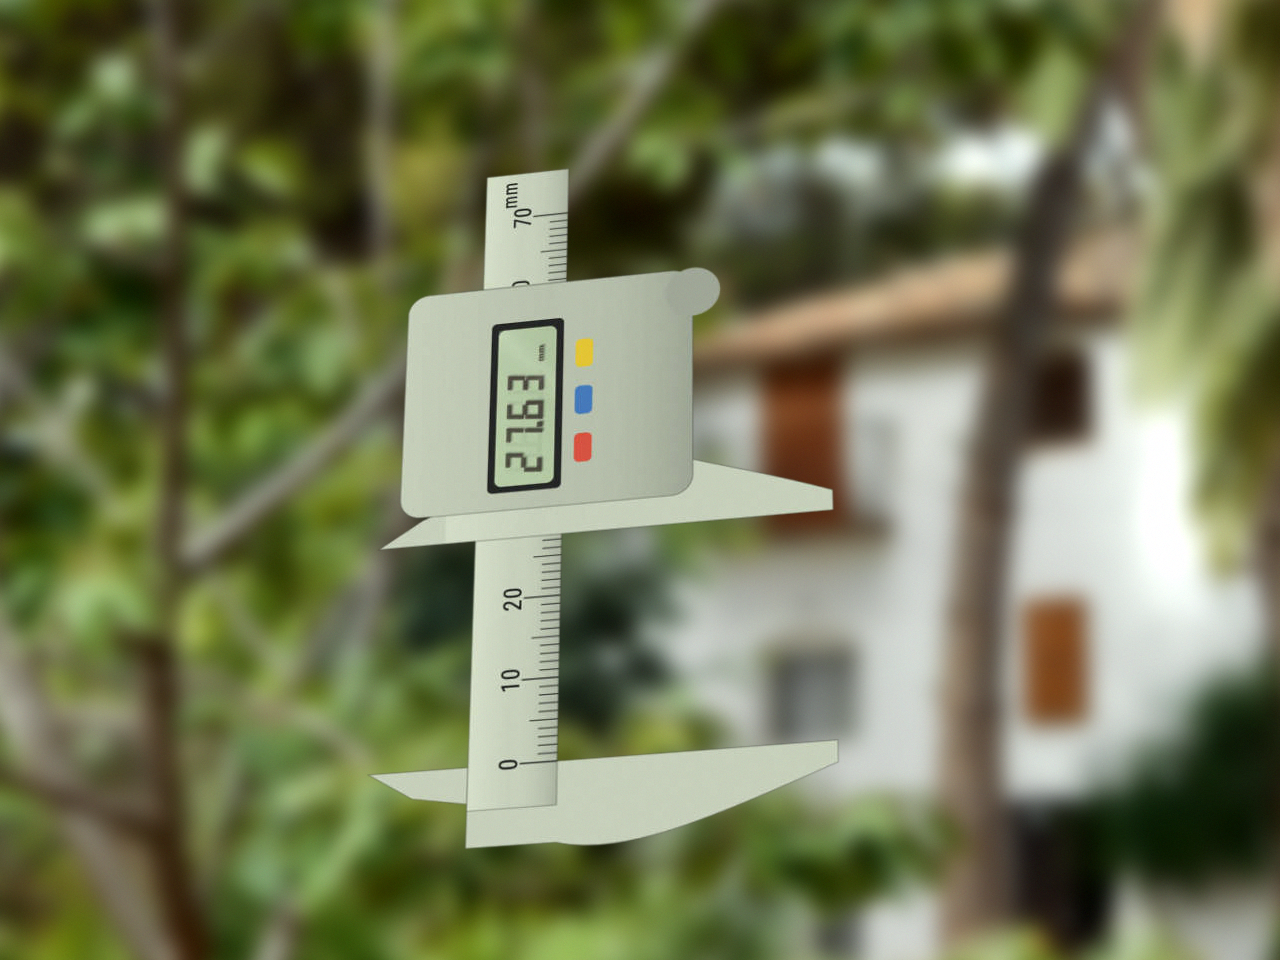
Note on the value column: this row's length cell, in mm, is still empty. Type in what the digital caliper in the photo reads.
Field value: 27.63 mm
